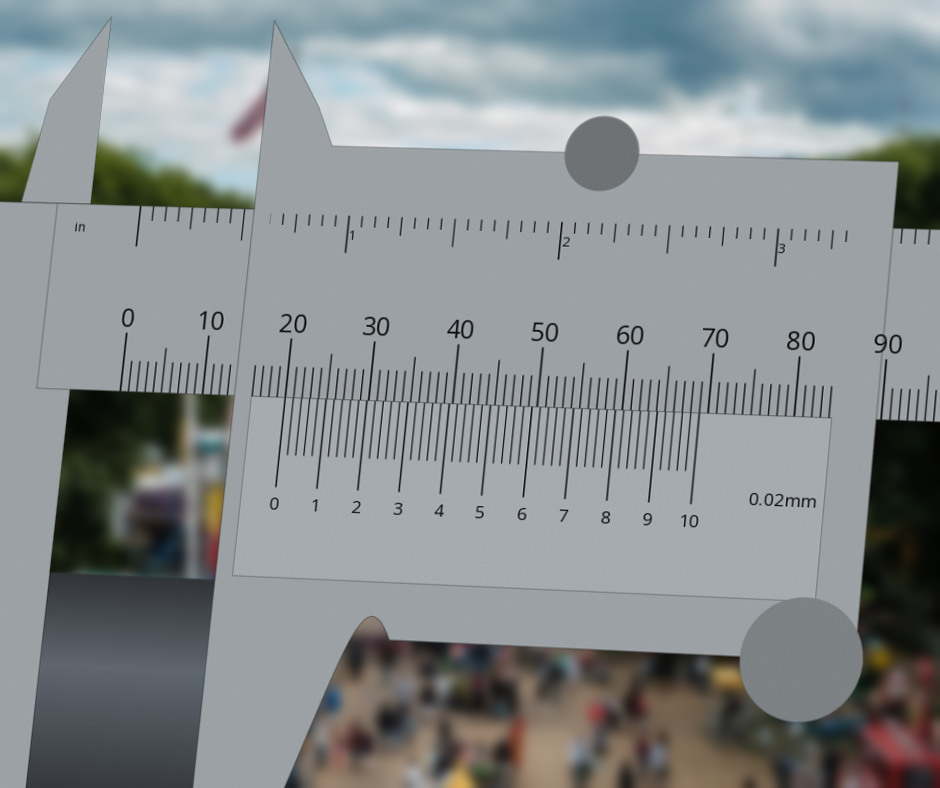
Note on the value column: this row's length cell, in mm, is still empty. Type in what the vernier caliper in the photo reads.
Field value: 20.0 mm
